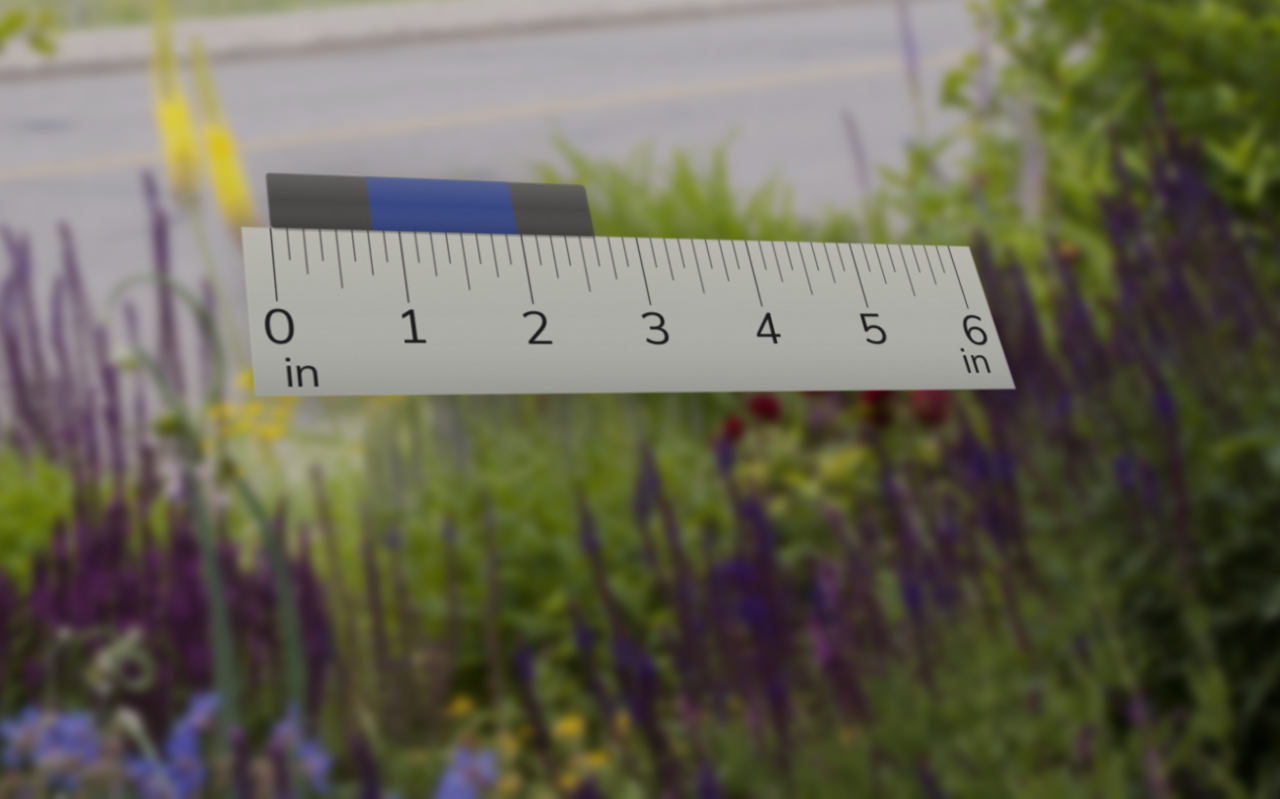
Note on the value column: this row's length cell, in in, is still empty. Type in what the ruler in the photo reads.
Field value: 2.625 in
